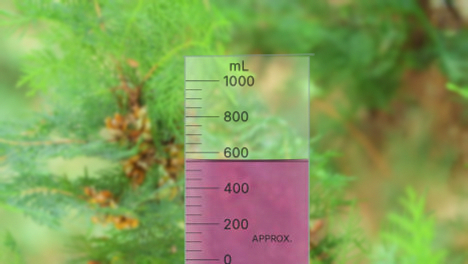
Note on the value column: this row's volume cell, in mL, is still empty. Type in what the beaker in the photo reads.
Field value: 550 mL
